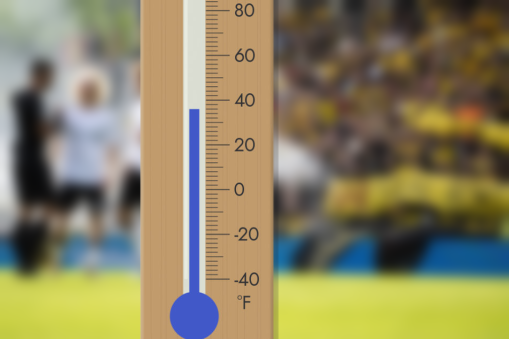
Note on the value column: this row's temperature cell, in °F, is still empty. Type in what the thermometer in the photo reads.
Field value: 36 °F
